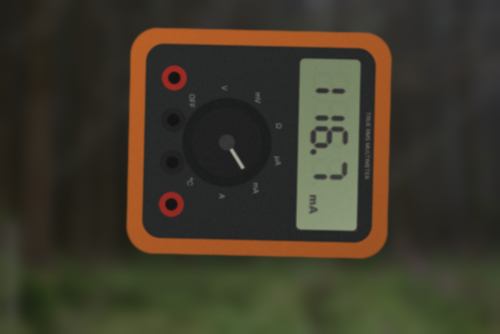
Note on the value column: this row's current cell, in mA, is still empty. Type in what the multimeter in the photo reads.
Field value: 116.7 mA
